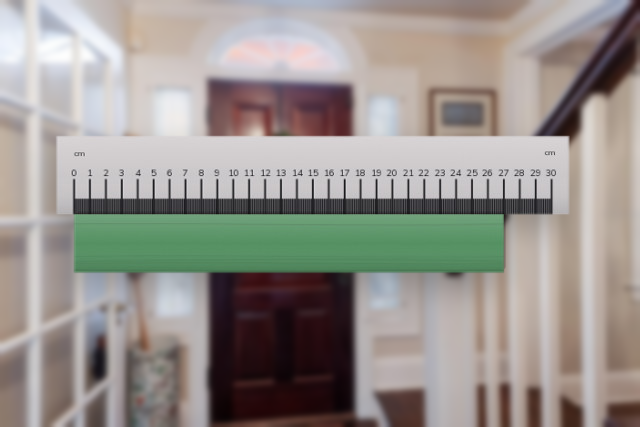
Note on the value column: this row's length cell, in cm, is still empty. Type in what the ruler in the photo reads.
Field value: 27 cm
